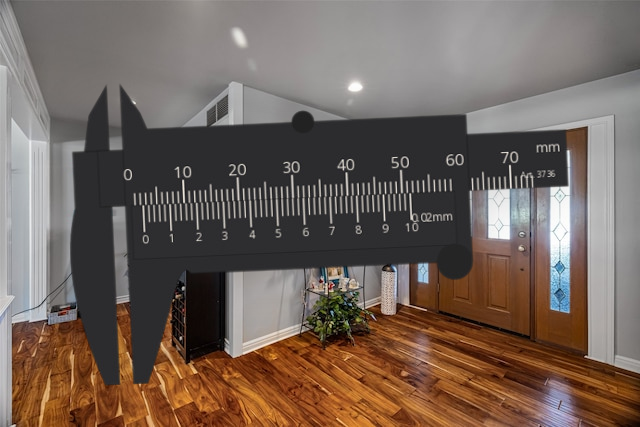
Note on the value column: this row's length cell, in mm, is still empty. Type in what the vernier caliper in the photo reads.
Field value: 2.5 mm
